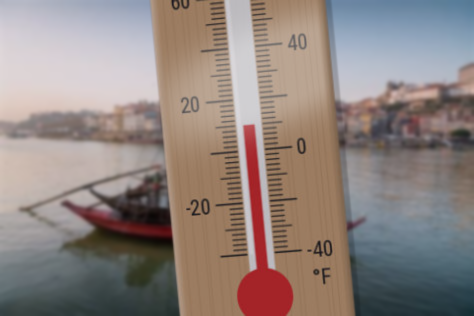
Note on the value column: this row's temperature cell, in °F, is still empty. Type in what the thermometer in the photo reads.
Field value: 10 °F
